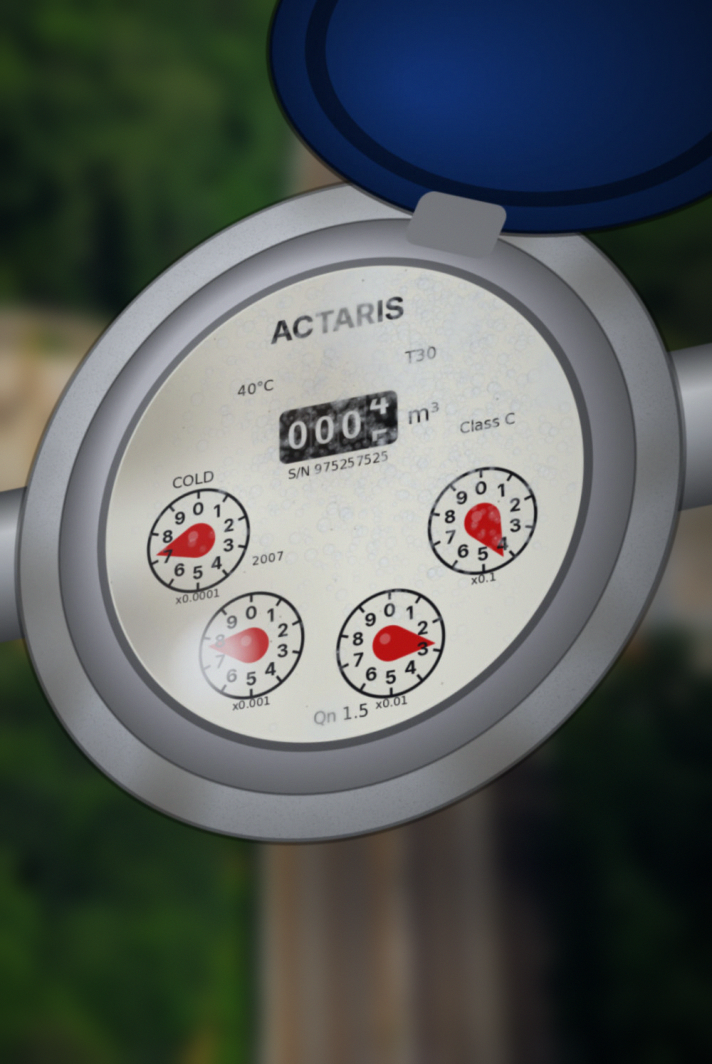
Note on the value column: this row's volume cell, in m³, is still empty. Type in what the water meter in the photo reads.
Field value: 4.4277 m³
